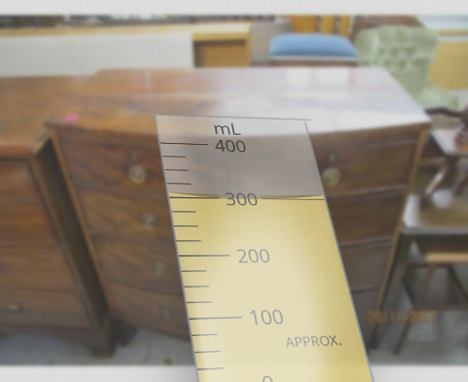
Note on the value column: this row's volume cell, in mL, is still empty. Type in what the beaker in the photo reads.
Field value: 300 mL
